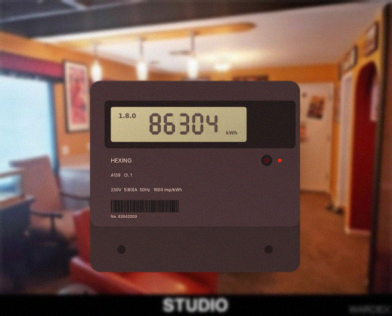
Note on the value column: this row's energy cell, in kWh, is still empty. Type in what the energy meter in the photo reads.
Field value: 86304 kWh
